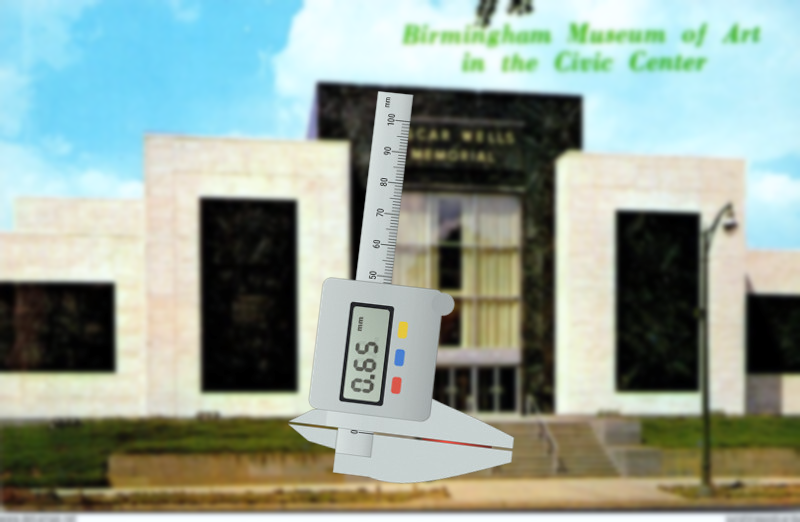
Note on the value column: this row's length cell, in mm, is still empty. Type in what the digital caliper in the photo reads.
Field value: 0.65 mm
